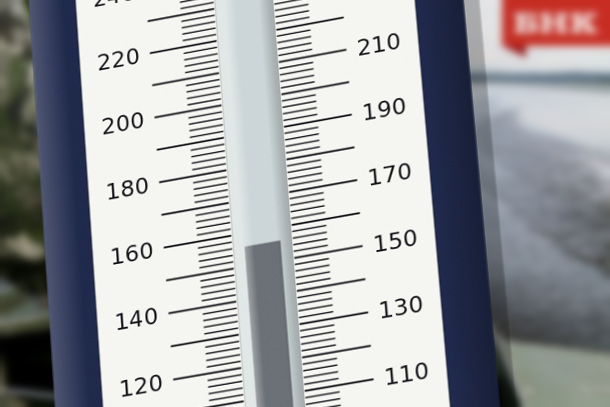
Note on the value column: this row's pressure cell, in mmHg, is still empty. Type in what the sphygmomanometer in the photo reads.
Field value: 156 mmHg
